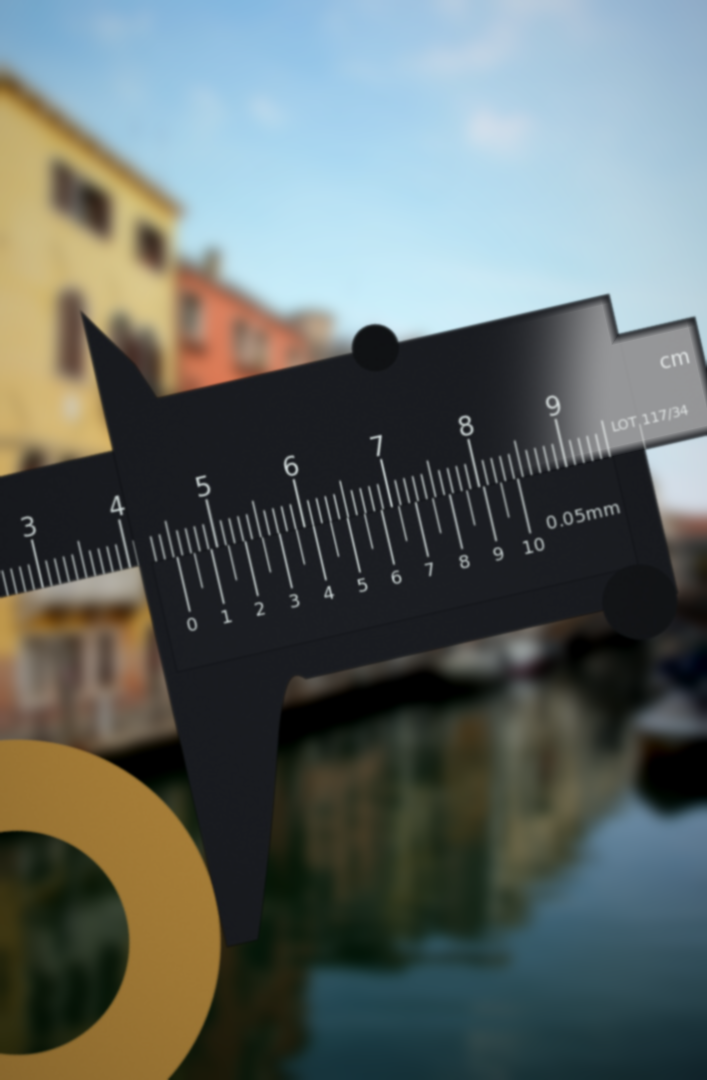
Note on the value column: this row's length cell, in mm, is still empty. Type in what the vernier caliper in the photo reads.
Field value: 45.4 mm
